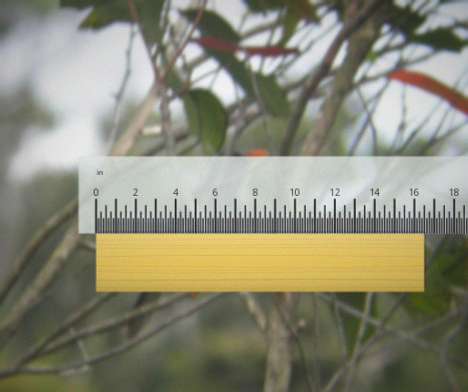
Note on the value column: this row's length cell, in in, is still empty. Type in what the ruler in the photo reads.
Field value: 16.5 in
